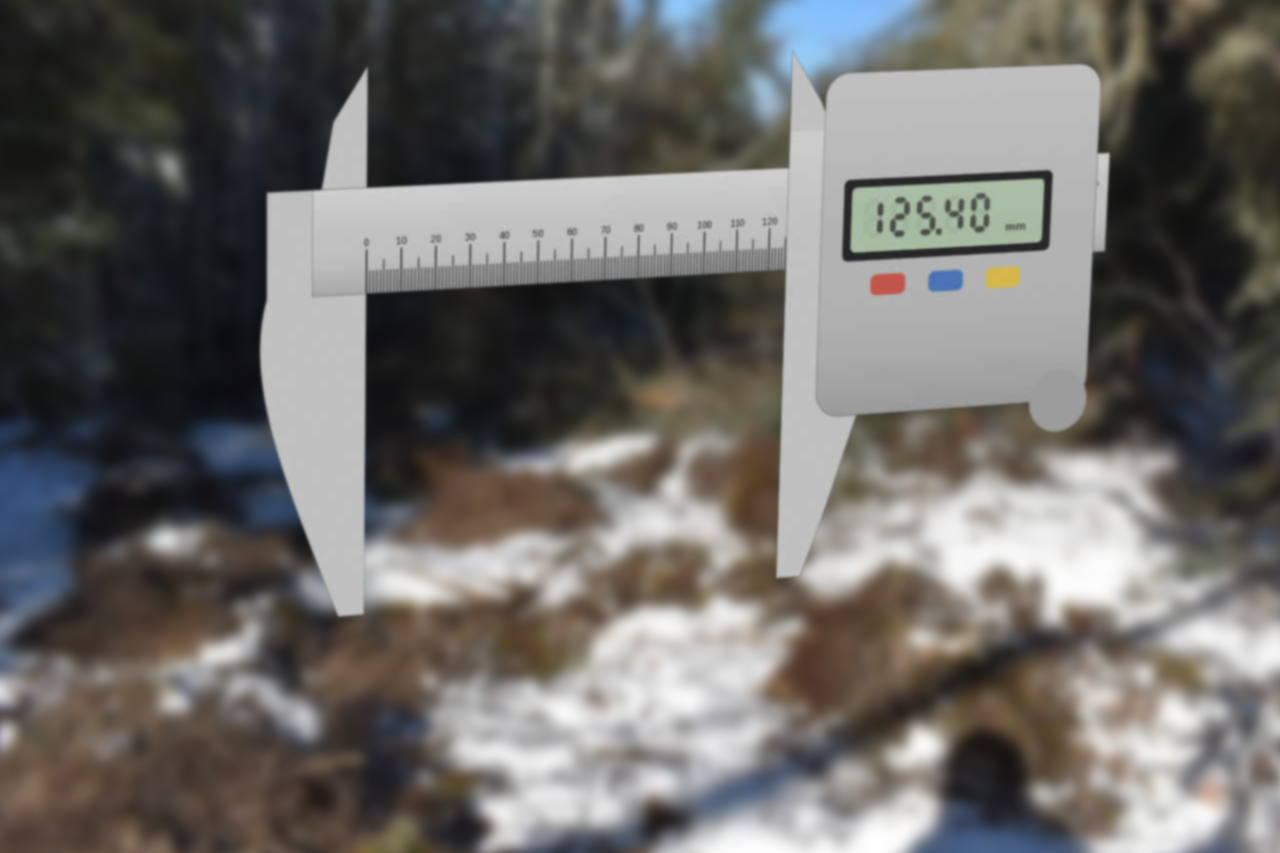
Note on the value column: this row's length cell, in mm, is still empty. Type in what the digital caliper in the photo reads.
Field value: 125.40 mm
